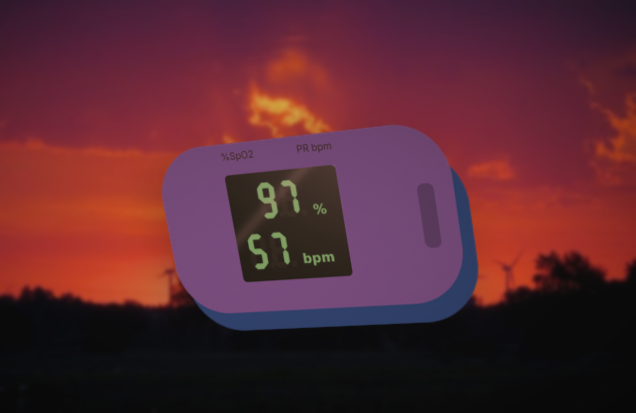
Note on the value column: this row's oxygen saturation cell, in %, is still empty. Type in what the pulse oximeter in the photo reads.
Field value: 97 %
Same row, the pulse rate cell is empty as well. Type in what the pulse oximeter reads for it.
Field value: 57 bpm
